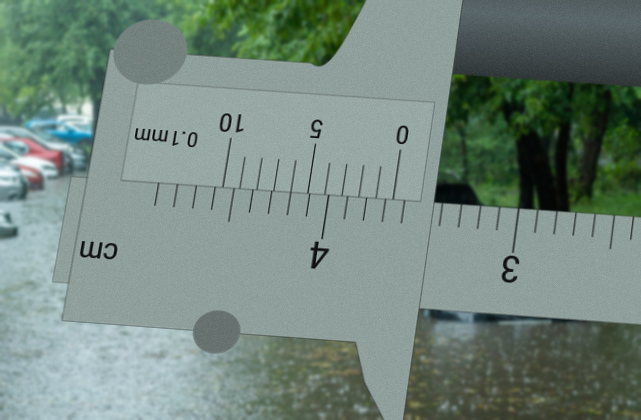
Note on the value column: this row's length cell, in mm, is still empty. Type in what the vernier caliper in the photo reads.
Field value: 36.6 mm
